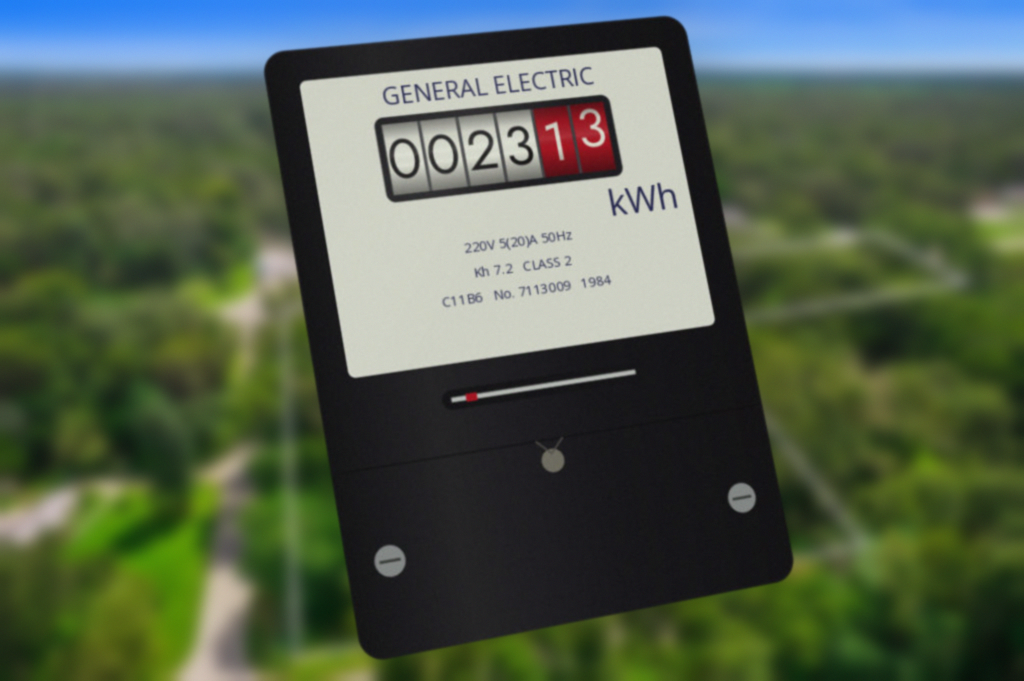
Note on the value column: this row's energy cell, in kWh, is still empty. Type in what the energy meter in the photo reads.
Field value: 23.13 kWh
